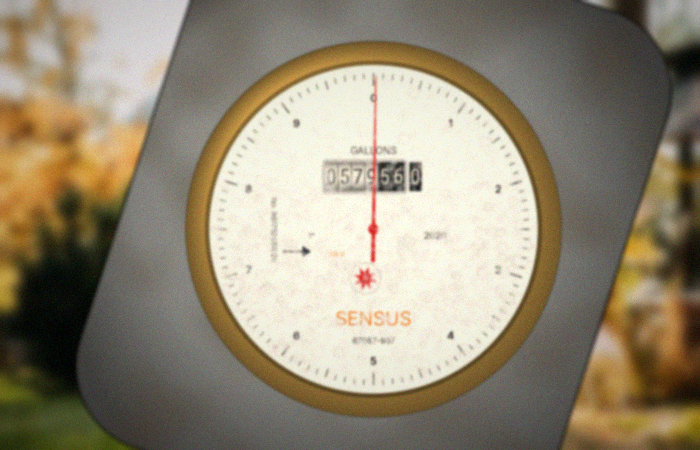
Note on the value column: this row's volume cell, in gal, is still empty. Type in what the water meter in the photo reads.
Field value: 579560.0 gal
